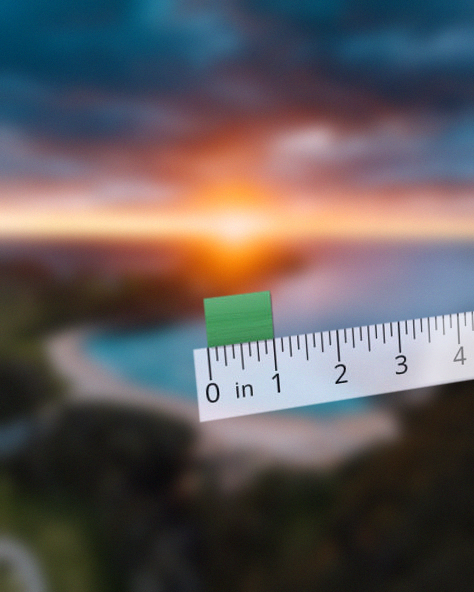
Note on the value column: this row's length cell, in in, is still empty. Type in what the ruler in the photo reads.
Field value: 1 in
